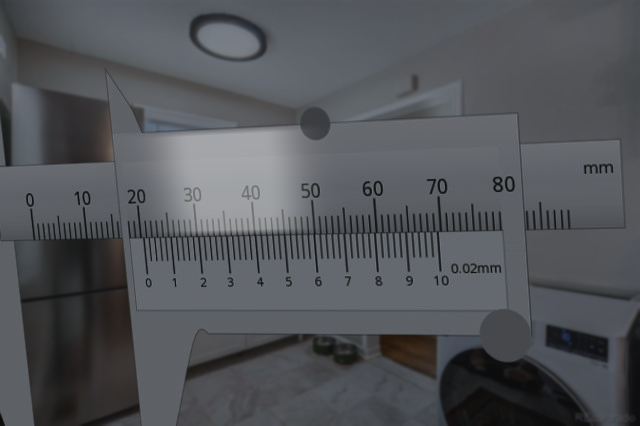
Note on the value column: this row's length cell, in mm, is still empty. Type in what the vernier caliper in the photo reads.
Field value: 20.5 mm
